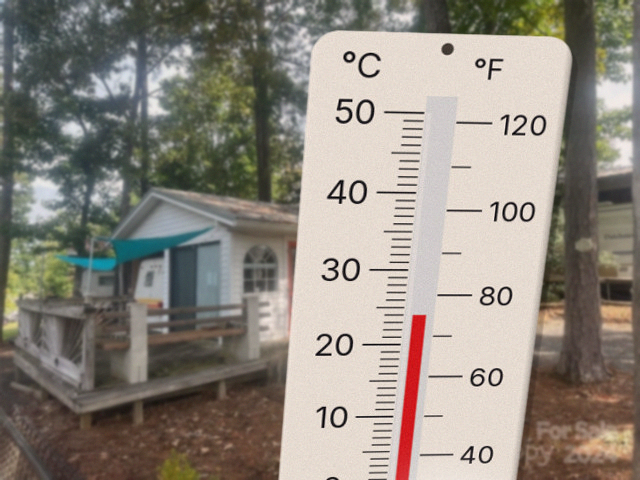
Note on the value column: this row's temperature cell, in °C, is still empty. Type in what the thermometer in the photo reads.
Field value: 24 °C
